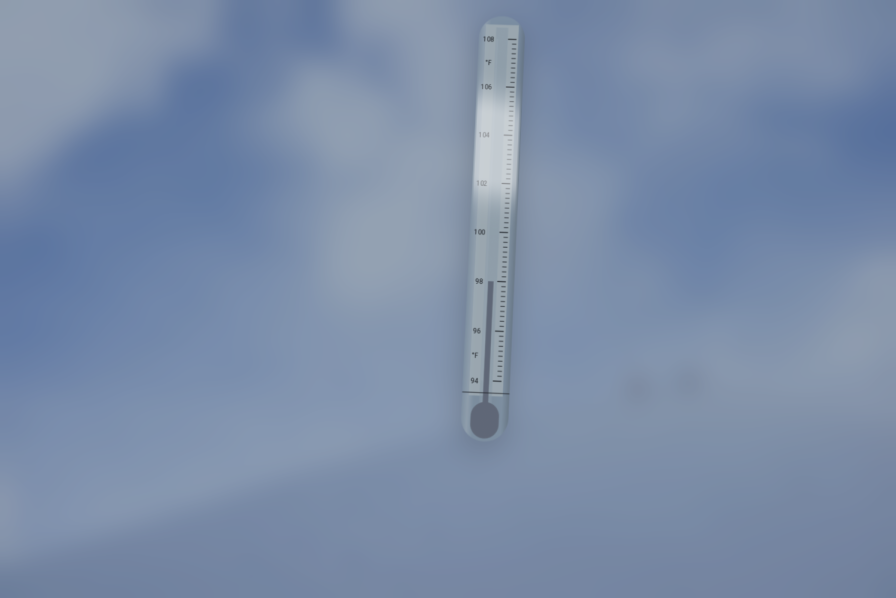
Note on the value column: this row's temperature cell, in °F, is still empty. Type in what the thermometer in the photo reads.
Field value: 98 °F
